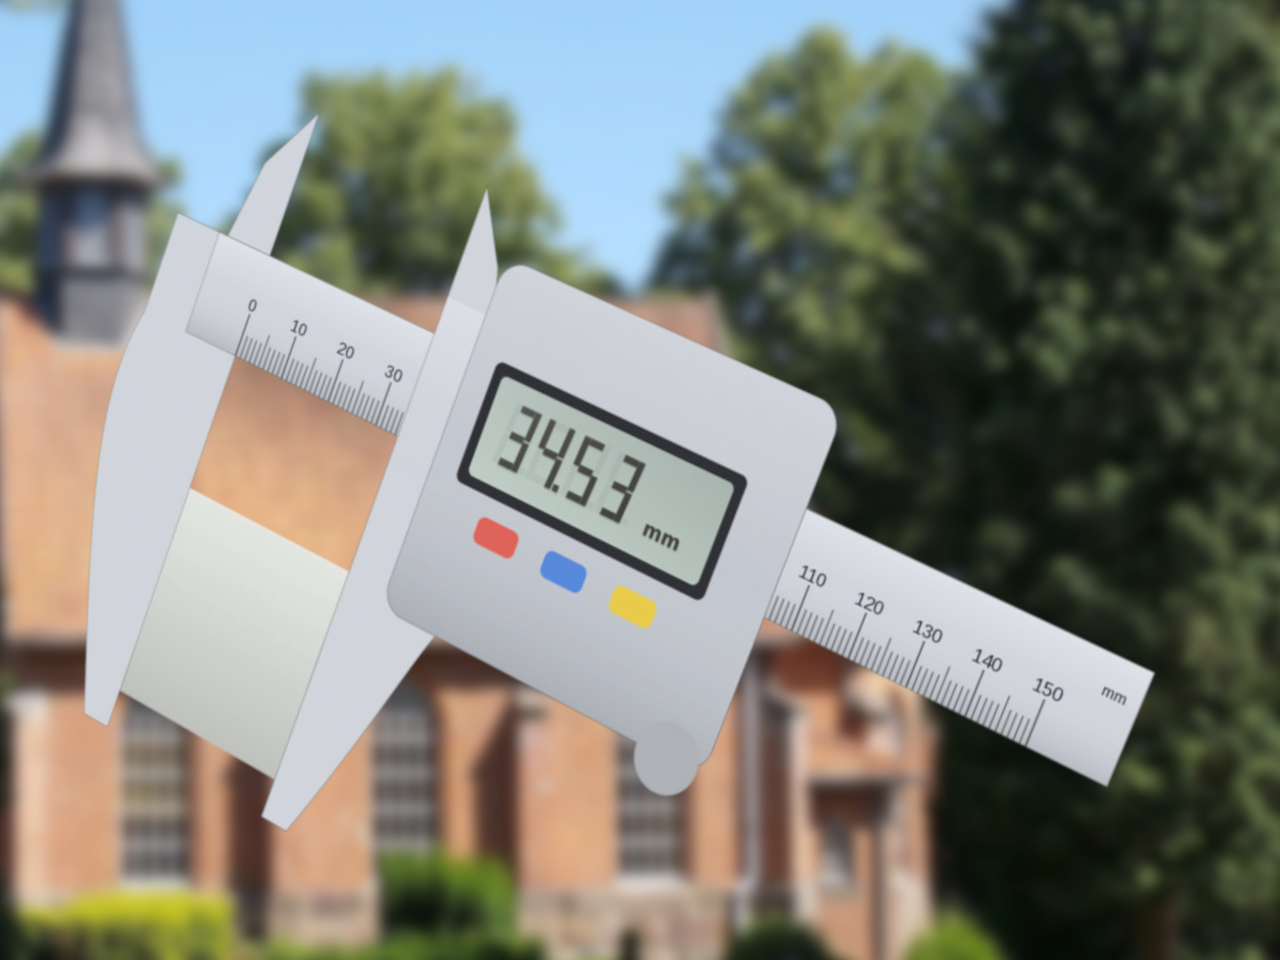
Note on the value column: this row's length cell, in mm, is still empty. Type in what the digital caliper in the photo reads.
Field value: 34.53 mm
